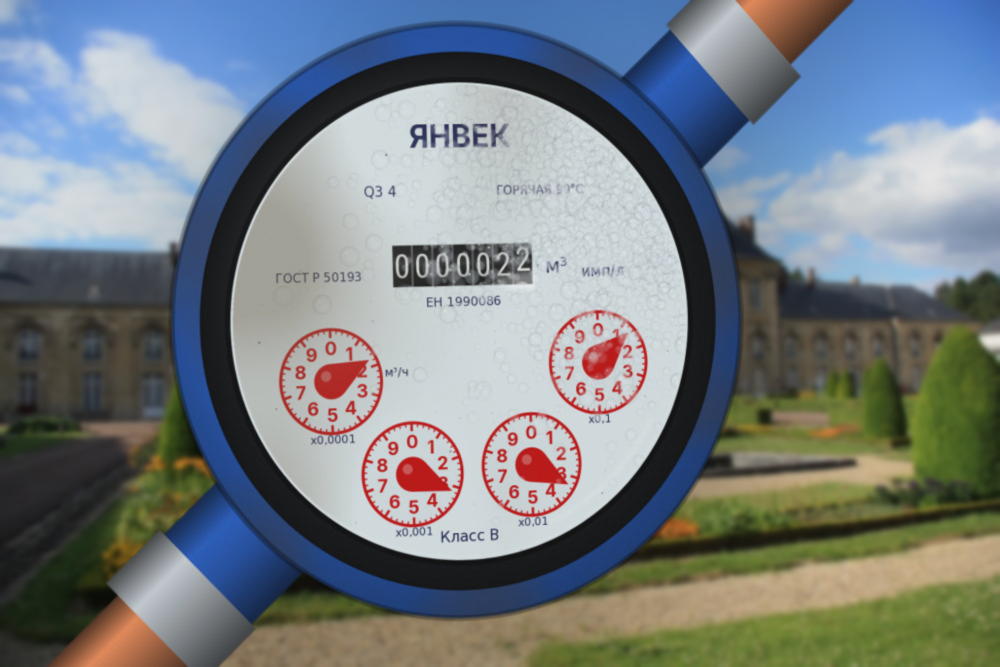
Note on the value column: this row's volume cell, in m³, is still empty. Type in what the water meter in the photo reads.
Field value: 22.1331 m³
